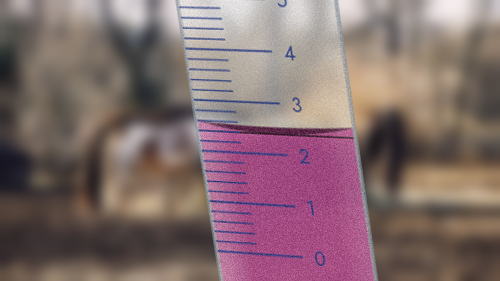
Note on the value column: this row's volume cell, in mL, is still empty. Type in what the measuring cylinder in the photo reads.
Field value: 2.4 mL
